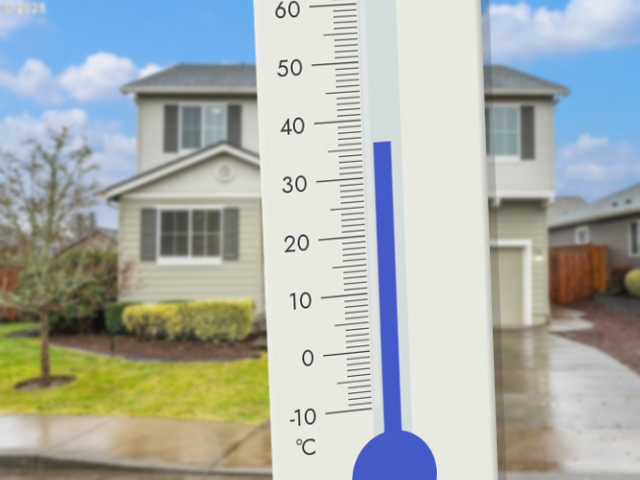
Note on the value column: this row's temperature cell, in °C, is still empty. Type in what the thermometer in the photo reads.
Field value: 36 °C
